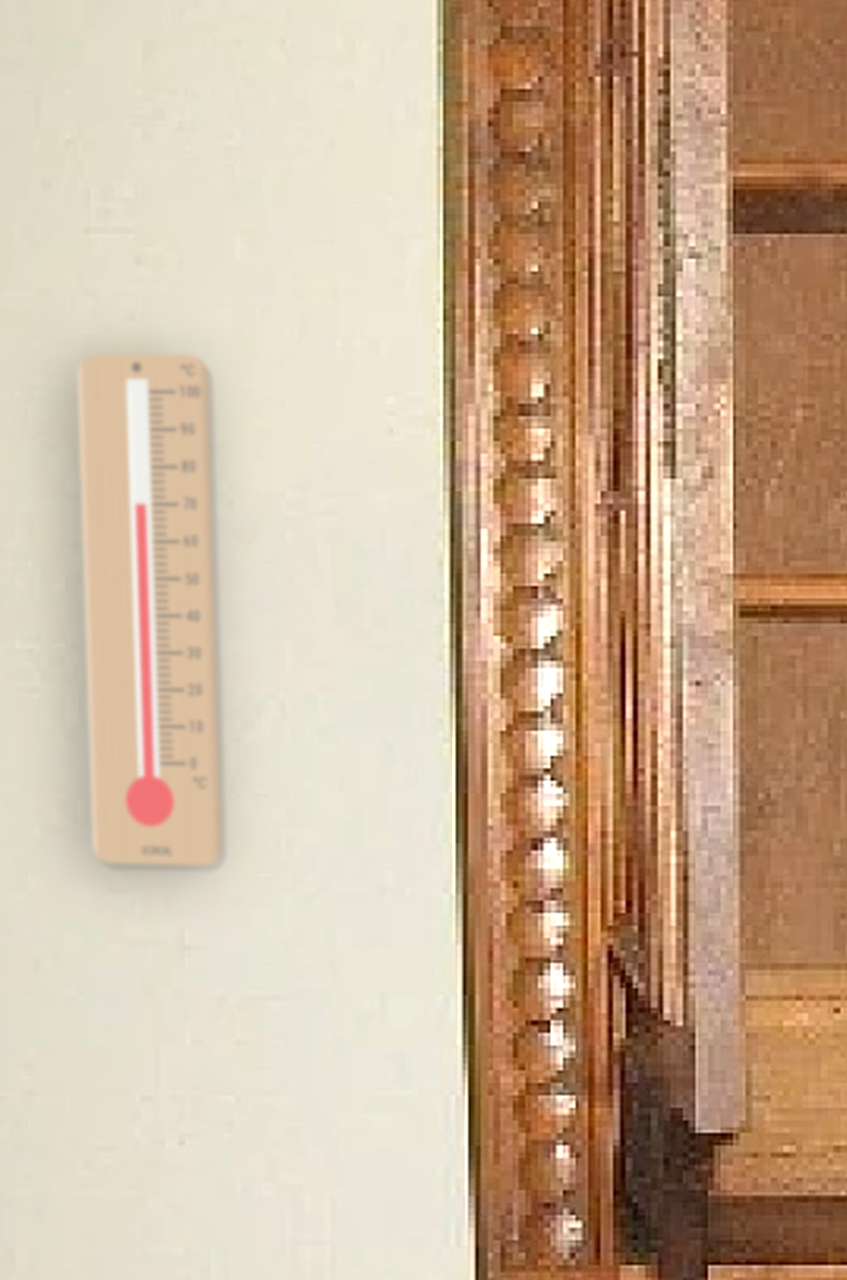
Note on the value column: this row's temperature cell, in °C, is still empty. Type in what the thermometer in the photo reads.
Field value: 70 °C
